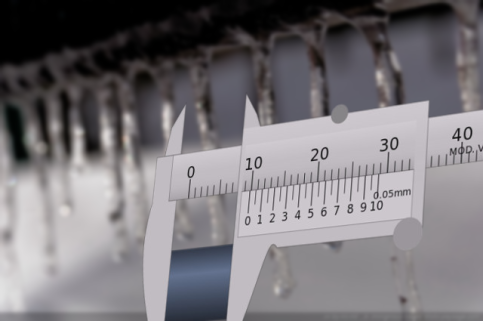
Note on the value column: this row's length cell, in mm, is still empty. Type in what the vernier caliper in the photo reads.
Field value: 9.8 mm
